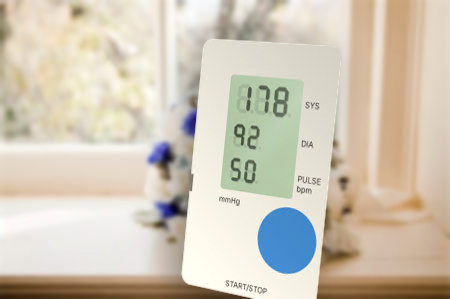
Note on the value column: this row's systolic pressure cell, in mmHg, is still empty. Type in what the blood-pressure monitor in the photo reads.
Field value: 178 mmHg
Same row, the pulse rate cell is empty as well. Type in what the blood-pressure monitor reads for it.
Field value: 50 bpm
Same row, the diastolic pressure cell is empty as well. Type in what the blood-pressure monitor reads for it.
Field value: 92 mmHg
